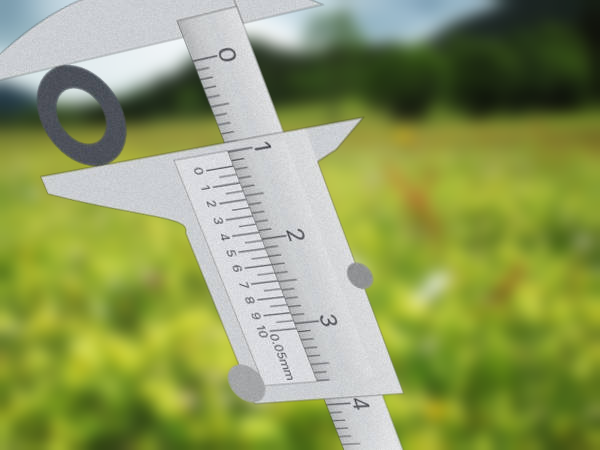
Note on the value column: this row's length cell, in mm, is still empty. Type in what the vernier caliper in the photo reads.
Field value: 11.6 mm
